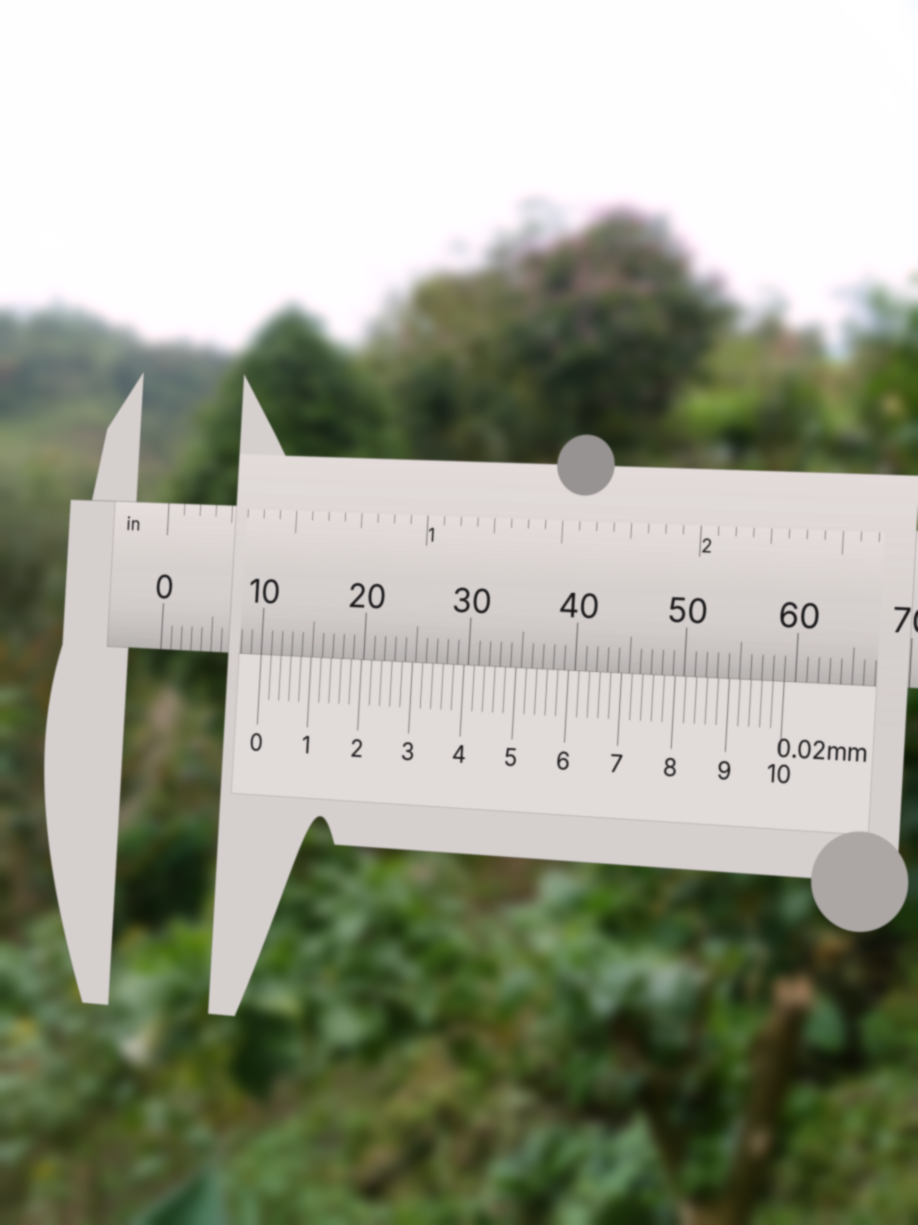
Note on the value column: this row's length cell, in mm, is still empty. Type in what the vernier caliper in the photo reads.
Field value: 10.0 mm
